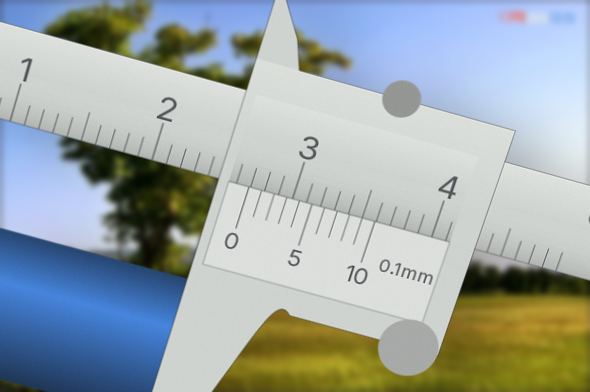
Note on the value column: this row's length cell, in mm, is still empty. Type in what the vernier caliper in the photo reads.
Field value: 26.9 mm
